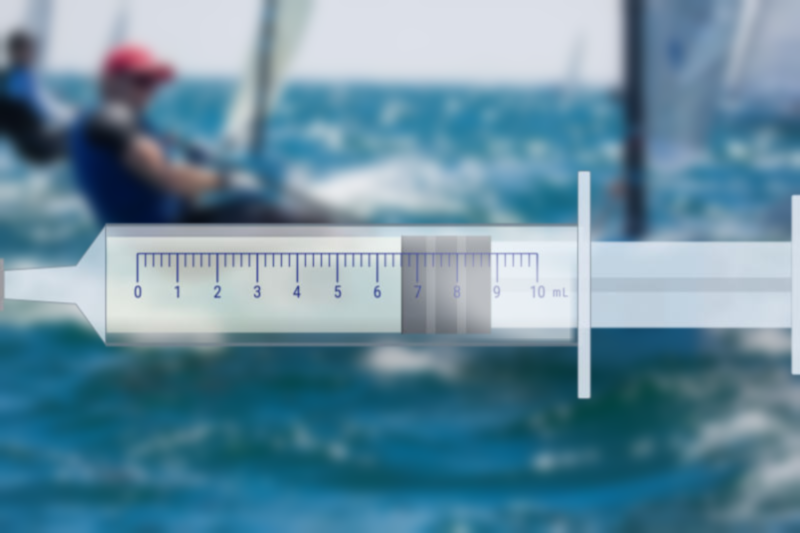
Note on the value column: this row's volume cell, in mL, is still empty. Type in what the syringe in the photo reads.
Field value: 6.6 mL
